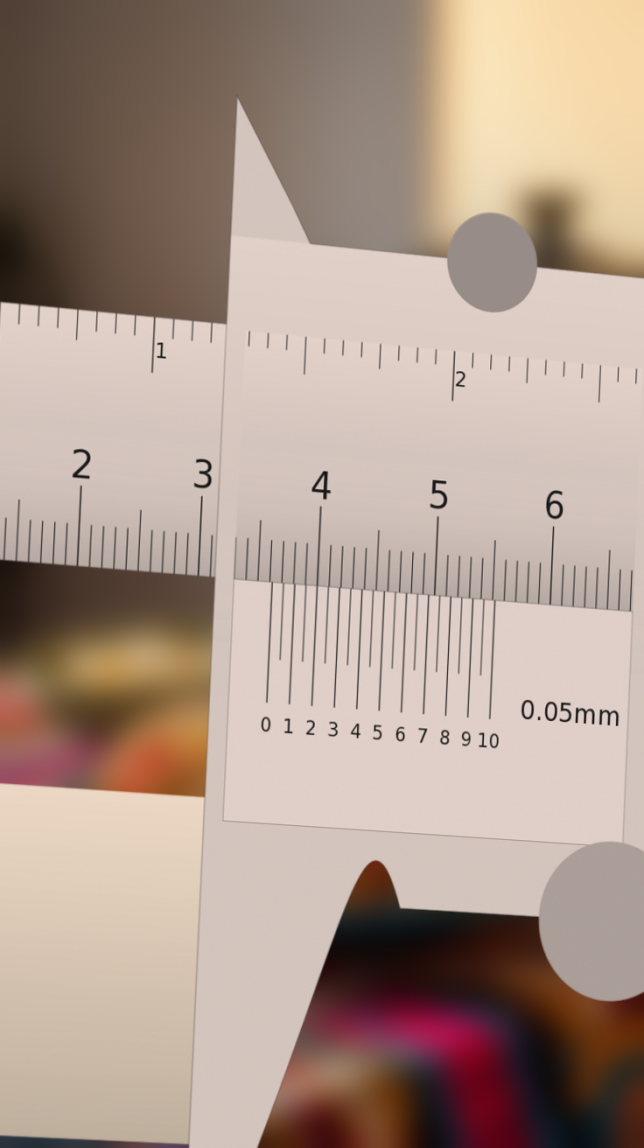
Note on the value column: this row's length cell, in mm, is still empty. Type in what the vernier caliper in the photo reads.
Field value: 36.2 mm
